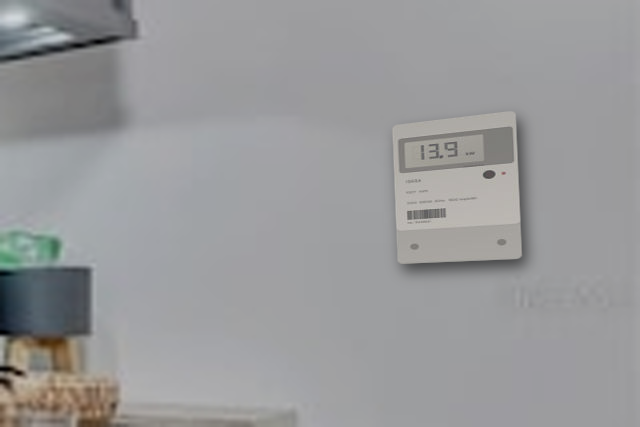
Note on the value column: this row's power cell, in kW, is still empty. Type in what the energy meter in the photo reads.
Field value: 13.9 kW
